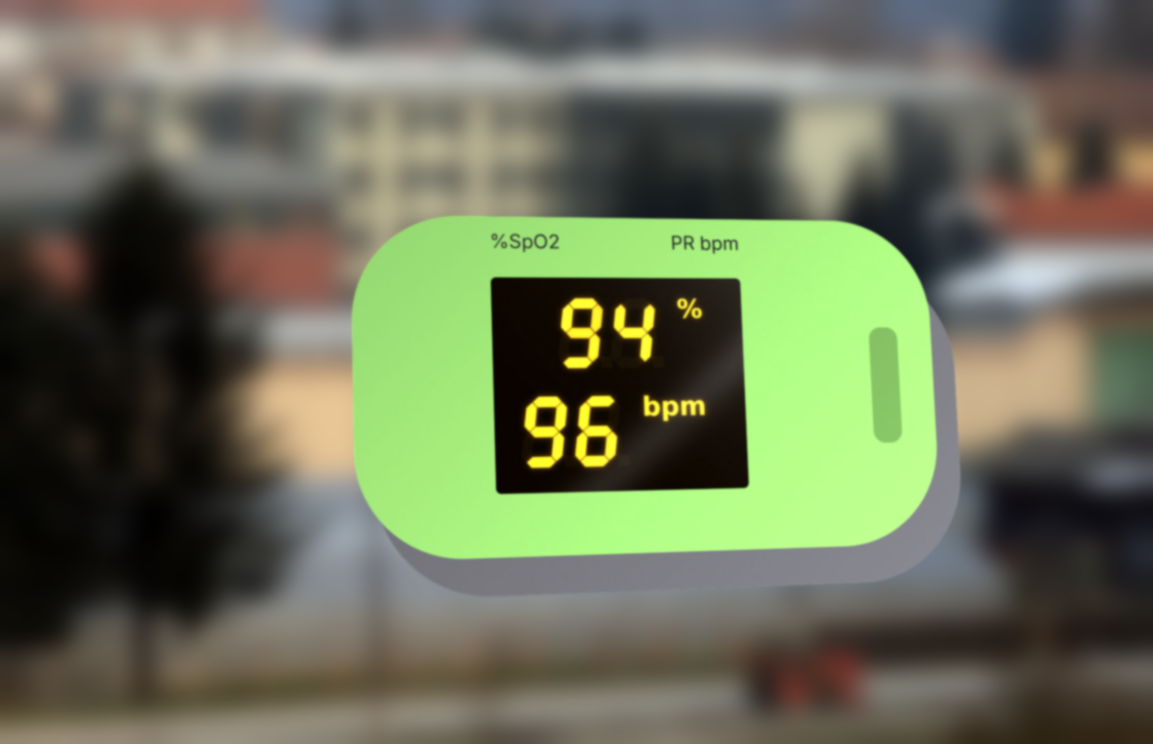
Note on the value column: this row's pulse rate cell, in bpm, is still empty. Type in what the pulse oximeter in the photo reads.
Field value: 96 bpm
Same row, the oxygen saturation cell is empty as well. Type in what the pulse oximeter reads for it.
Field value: 94 %
